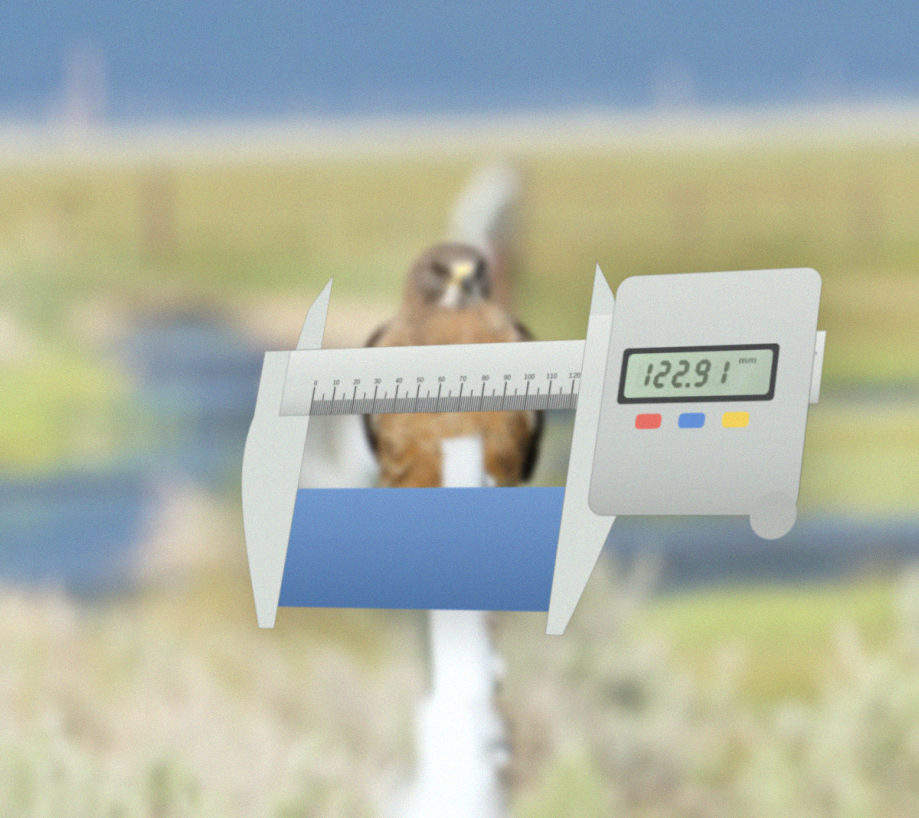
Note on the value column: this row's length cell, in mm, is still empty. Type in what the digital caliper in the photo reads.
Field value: 122.91 mm
